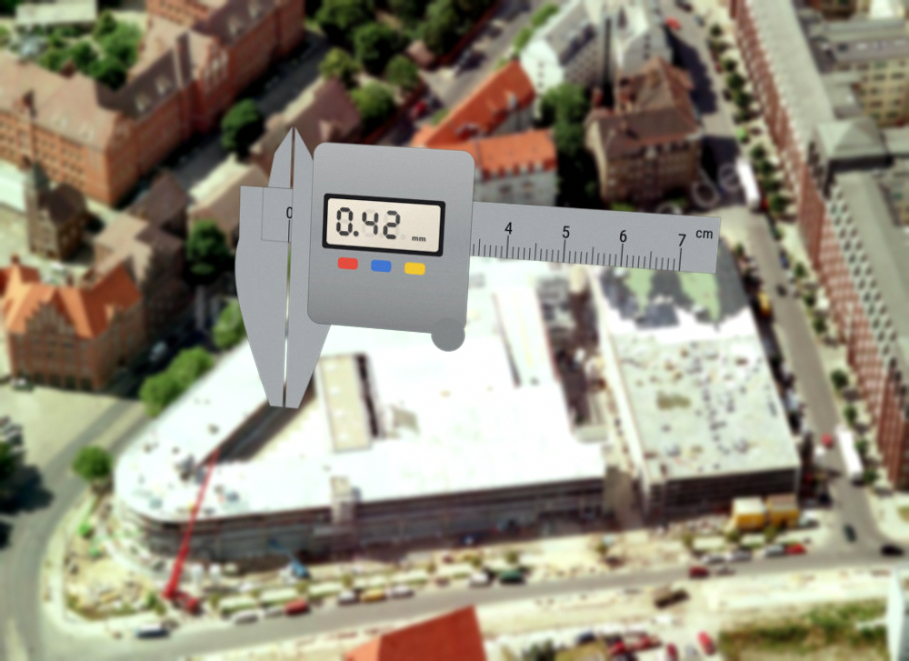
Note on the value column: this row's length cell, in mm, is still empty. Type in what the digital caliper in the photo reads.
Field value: 0.42 mm
